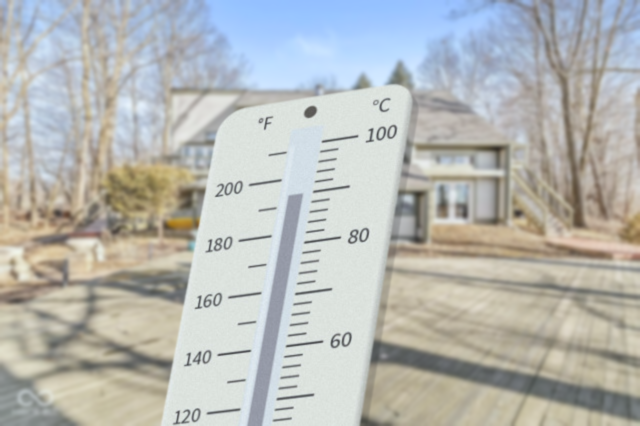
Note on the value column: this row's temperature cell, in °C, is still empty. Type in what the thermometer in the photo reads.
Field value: 90 °C
